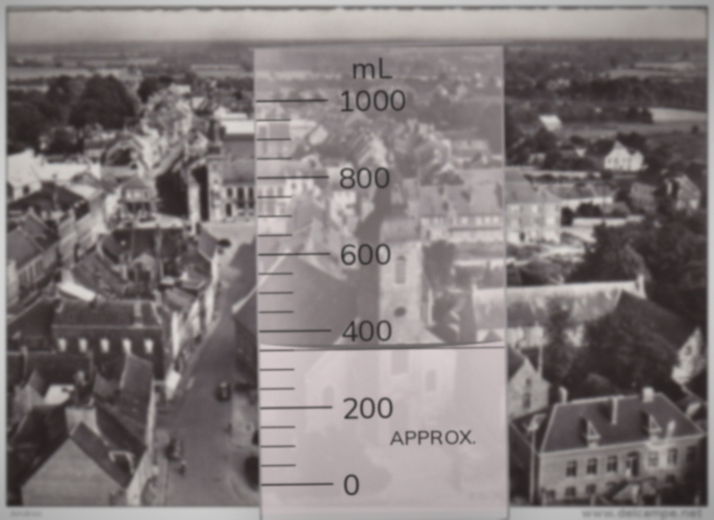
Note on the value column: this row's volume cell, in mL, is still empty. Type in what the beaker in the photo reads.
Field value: 350 mL
